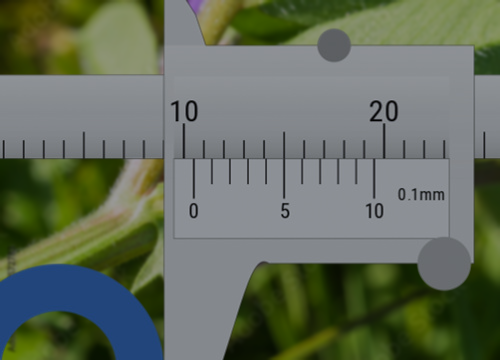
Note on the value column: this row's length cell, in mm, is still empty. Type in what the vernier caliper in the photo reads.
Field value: 10.5 mm
